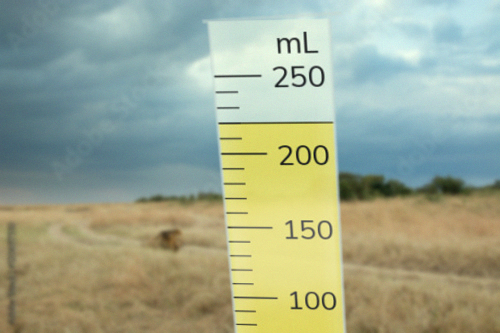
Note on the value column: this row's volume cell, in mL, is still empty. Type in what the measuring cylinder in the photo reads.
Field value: 220 mL
